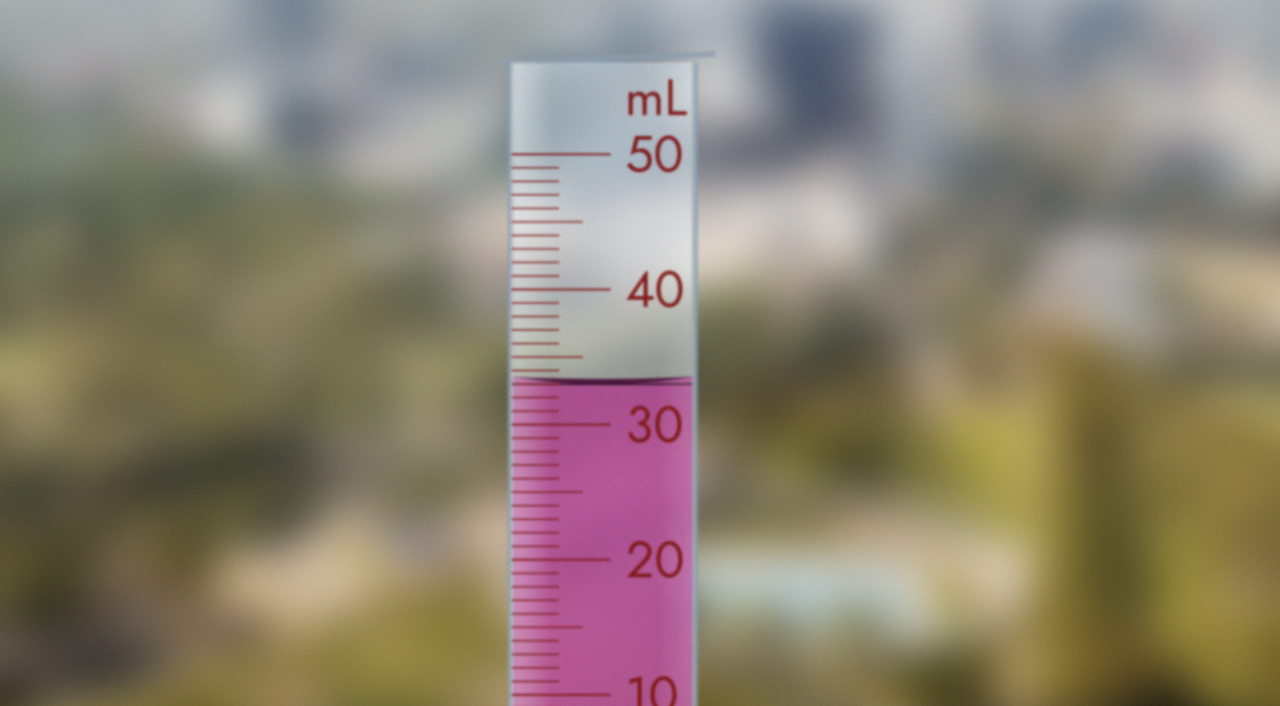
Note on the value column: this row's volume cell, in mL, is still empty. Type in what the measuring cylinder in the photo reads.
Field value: 33 mL
